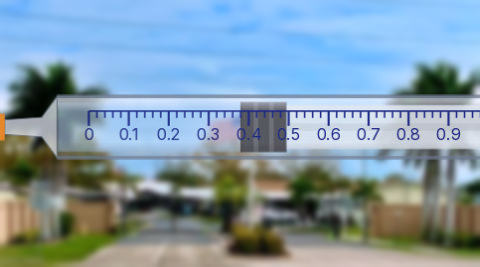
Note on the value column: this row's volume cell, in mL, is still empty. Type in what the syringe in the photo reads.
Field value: 0.38 mL
